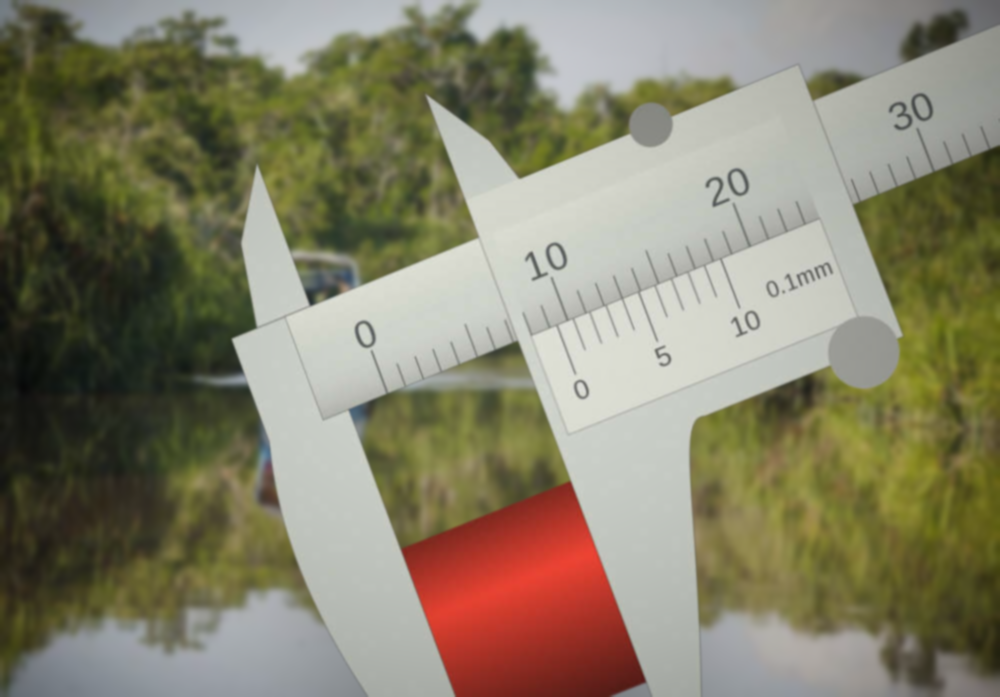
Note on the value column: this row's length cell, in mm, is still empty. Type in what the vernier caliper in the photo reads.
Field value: 9.4 mm
